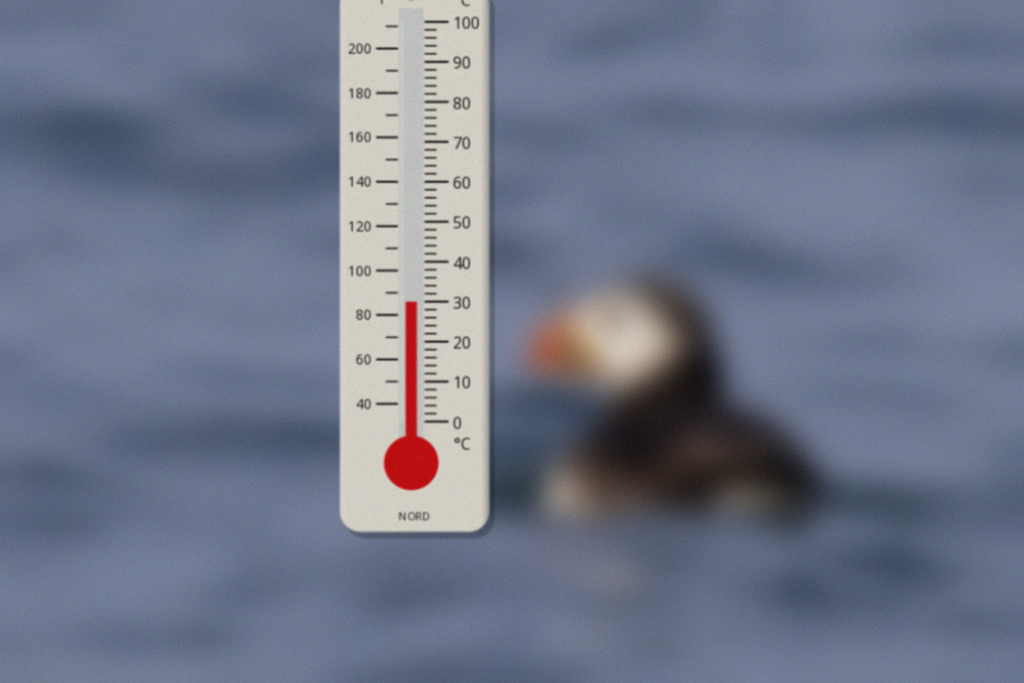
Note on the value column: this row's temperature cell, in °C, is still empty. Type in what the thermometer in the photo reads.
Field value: 30 °C
